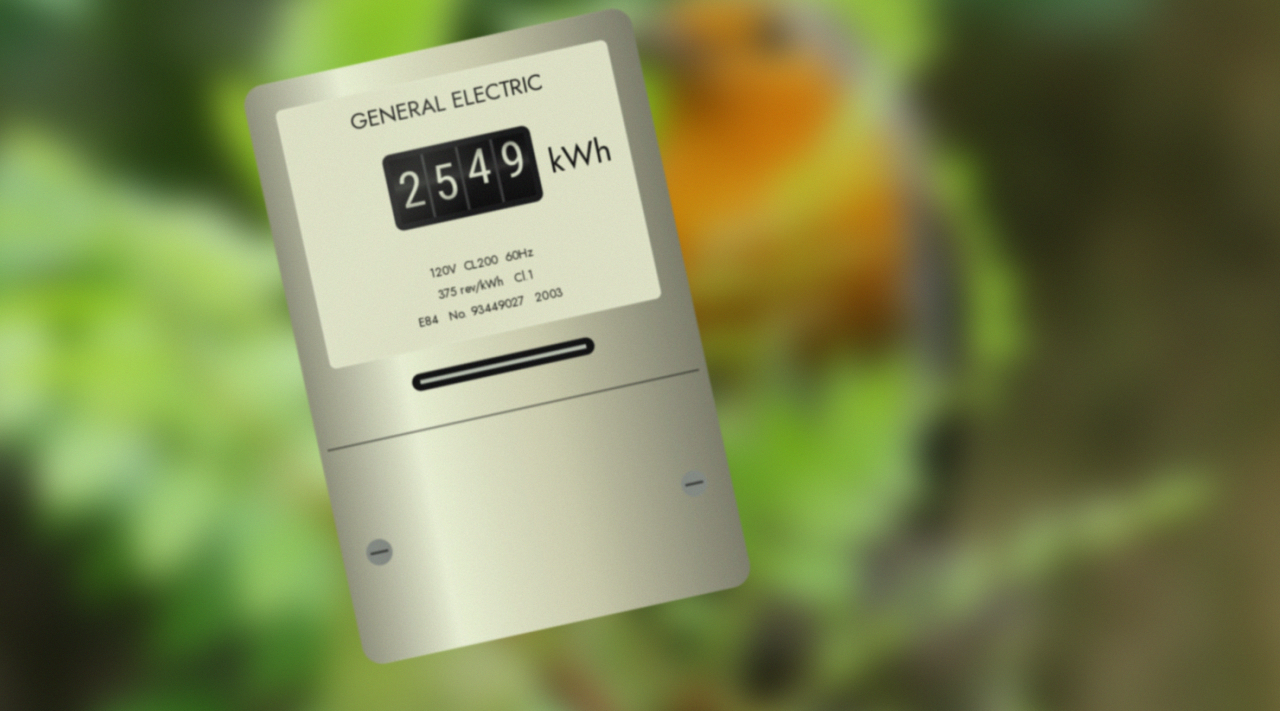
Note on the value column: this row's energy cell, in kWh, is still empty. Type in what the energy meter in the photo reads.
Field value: 2549 kWh
